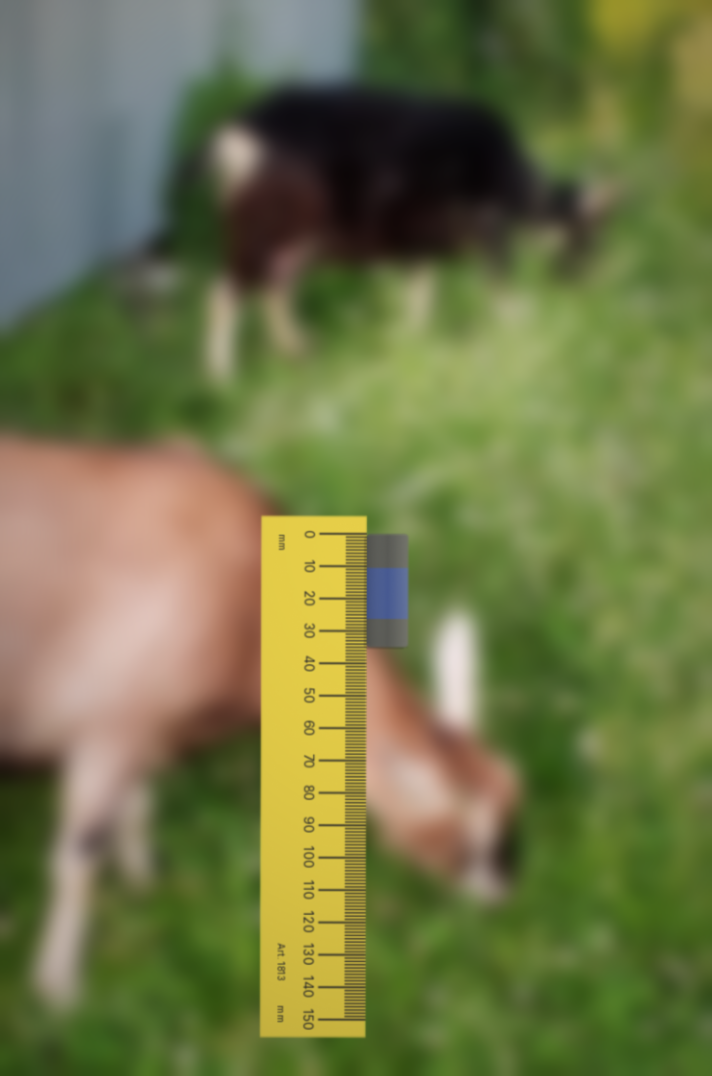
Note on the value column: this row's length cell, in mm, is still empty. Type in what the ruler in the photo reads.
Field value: 35 mm
